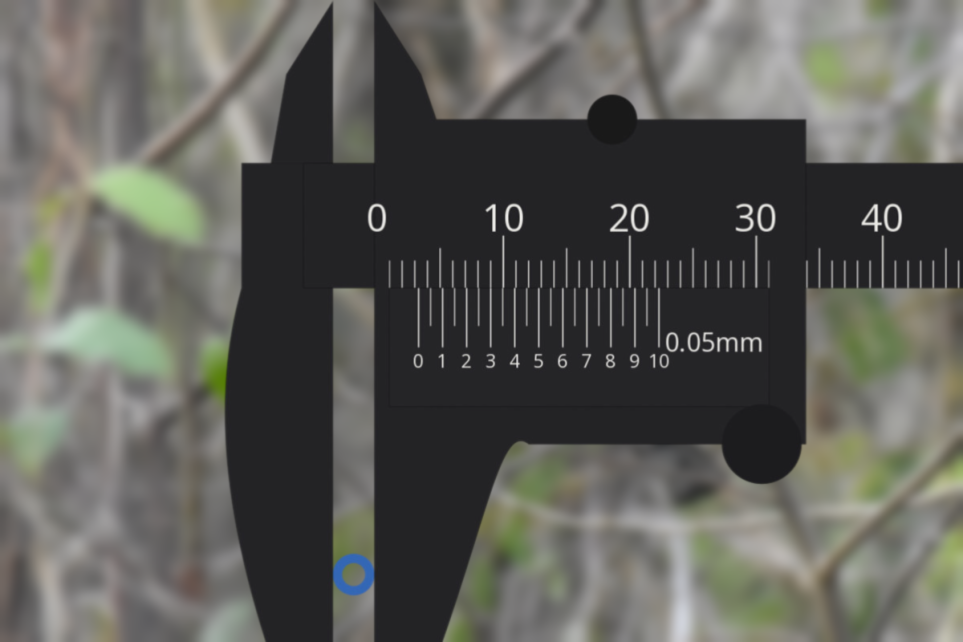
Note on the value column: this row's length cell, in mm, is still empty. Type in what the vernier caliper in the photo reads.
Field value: 3.3 mm
